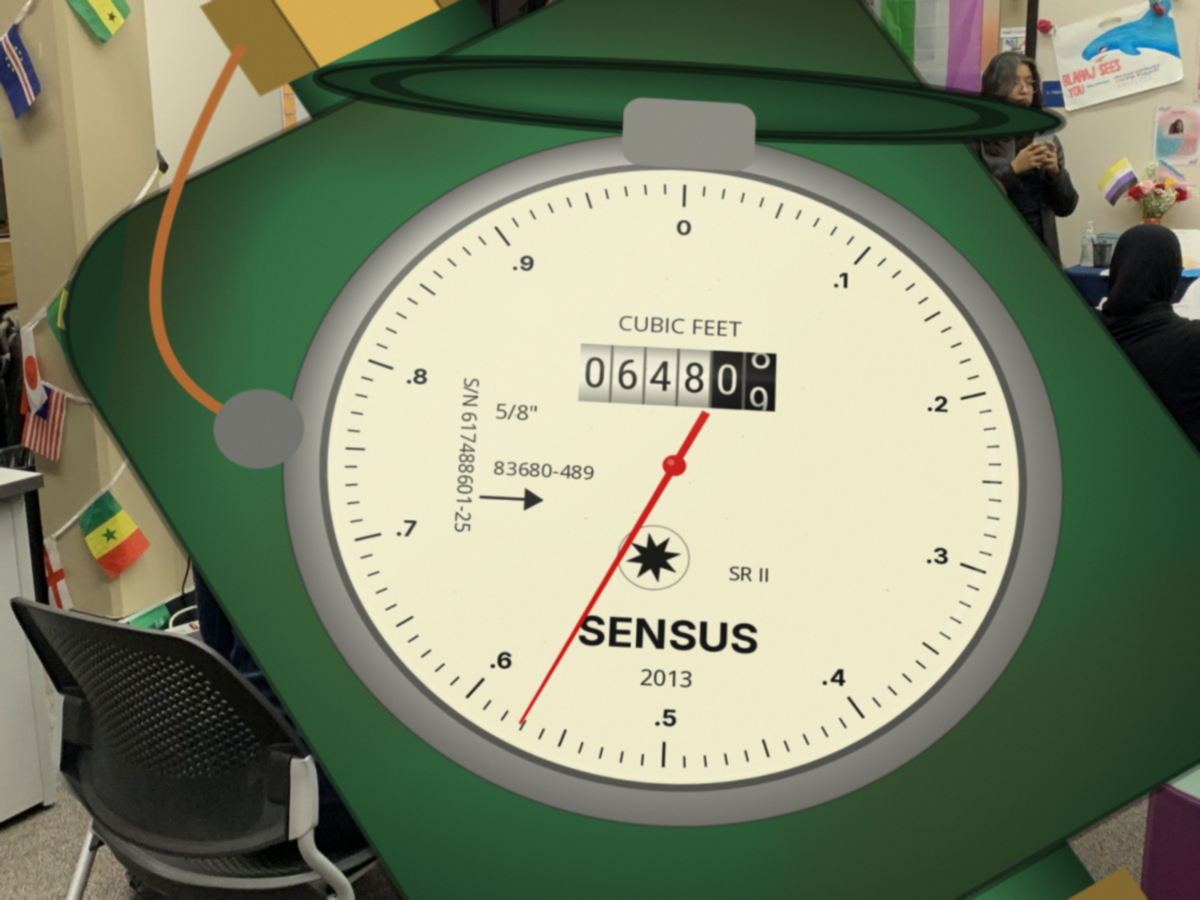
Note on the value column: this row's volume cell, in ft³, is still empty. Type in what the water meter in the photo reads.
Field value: 64808.57 ft³
